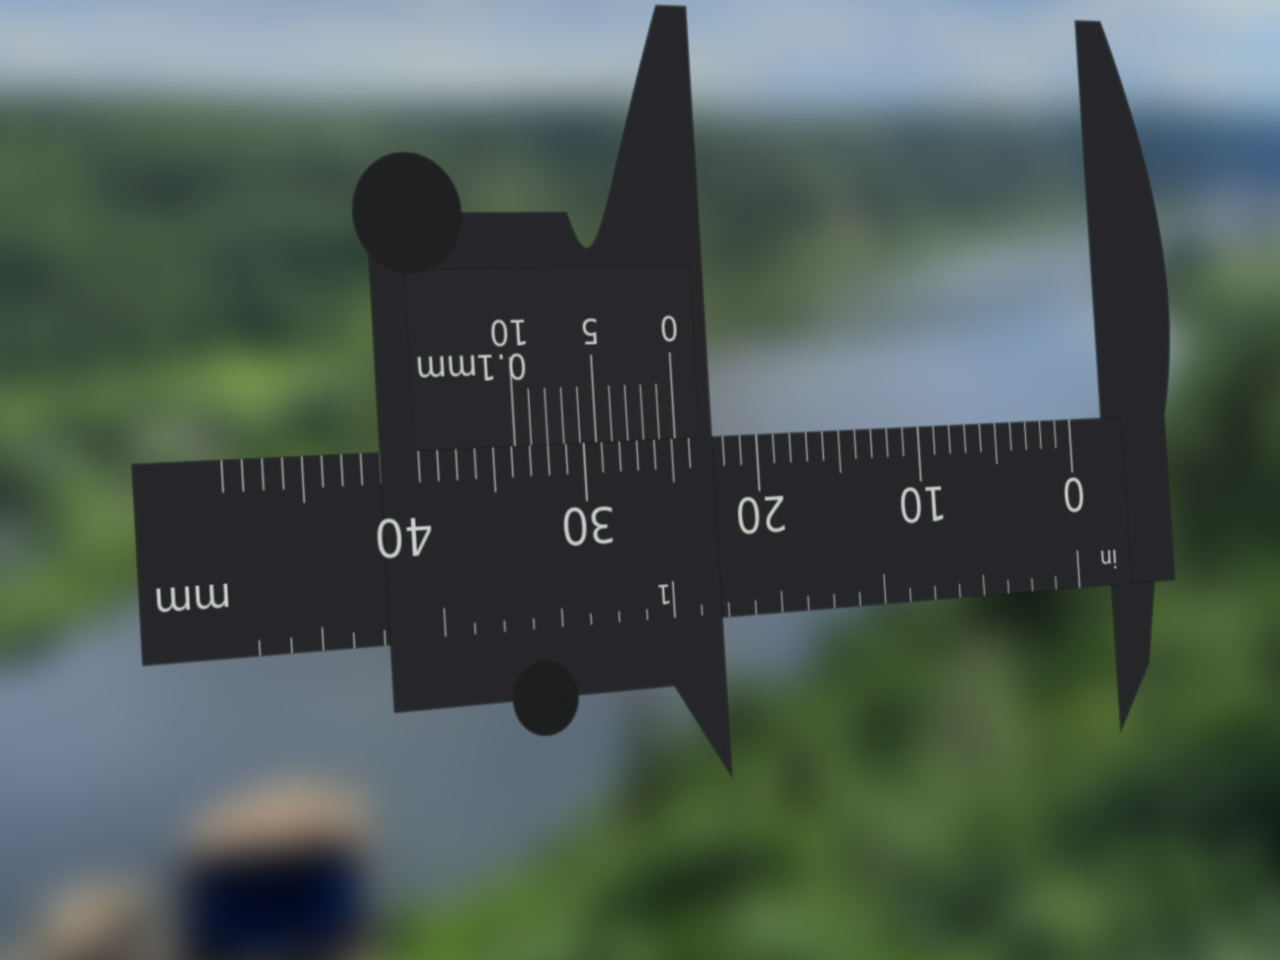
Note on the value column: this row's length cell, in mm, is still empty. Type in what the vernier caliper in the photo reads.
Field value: 24.8 mm
